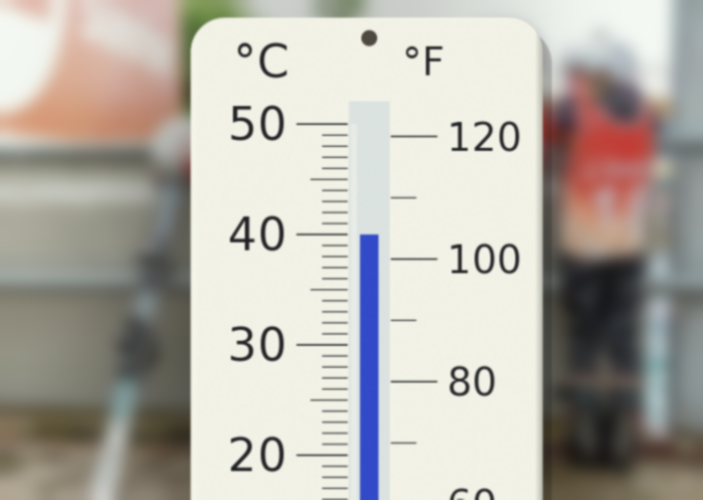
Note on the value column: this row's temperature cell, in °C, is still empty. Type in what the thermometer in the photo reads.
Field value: 40 °C
